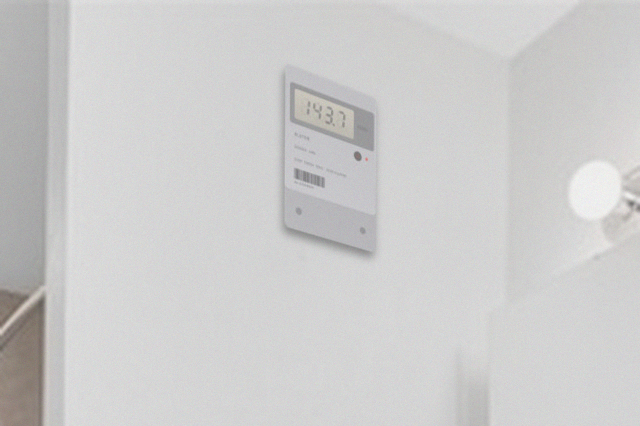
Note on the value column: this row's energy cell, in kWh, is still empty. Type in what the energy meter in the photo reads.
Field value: 143.7 kWh
